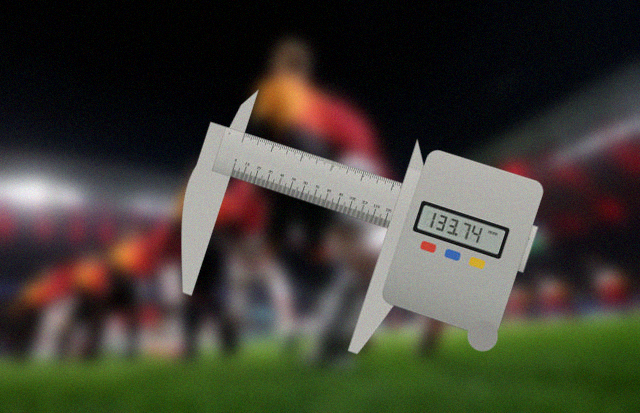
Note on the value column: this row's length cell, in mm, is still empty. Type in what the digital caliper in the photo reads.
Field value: 133.74 mm
